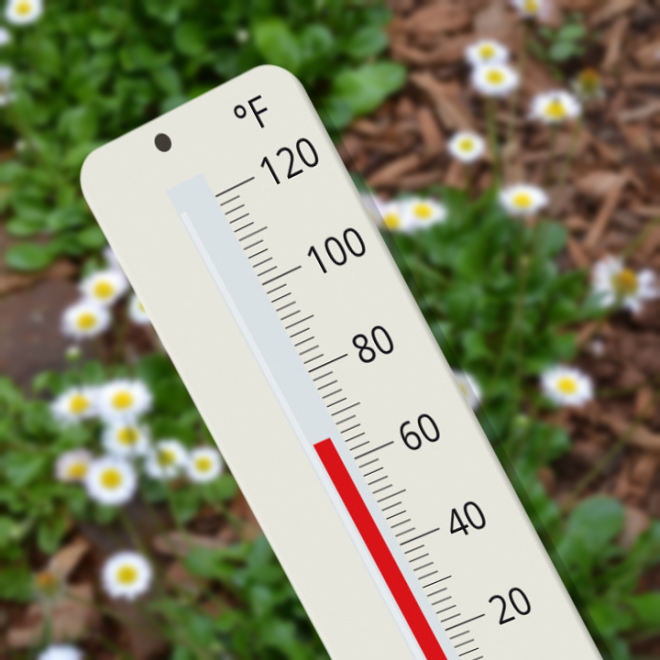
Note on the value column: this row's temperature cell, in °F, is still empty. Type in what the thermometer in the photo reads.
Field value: 66 °F
